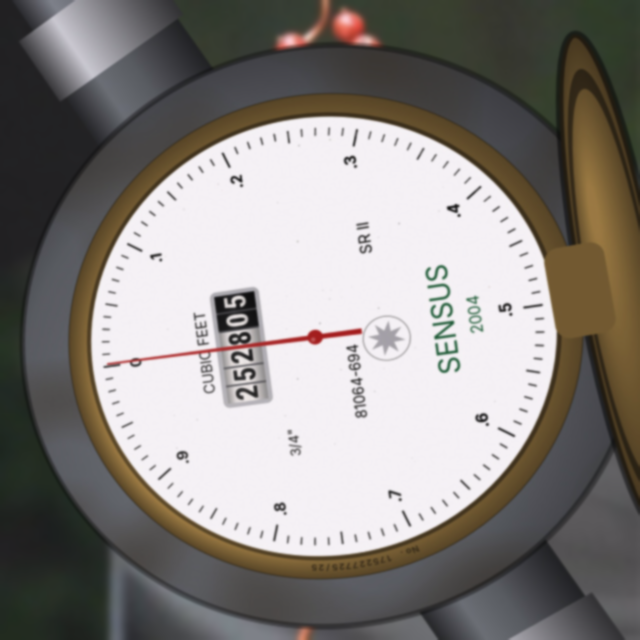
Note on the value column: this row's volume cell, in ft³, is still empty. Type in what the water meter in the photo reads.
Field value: 252805.00 ft³
